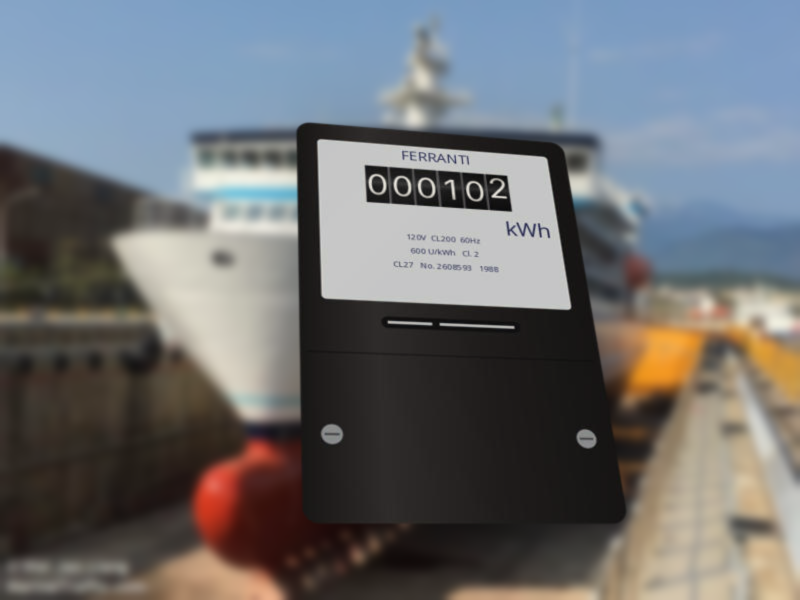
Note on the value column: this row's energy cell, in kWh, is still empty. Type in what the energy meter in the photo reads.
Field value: 102 kWh
